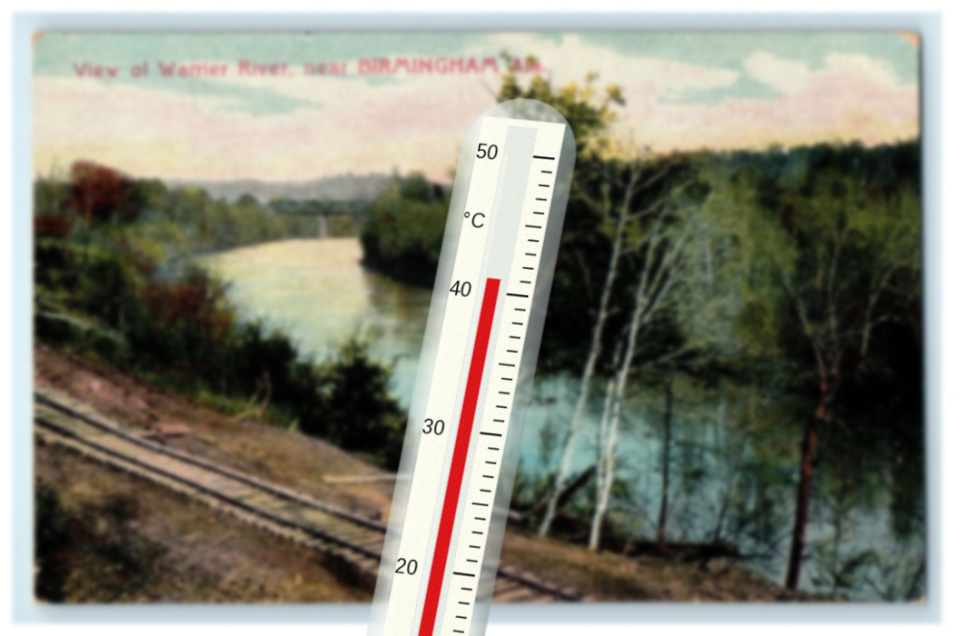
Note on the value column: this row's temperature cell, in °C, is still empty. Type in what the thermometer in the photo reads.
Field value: 41 °C
